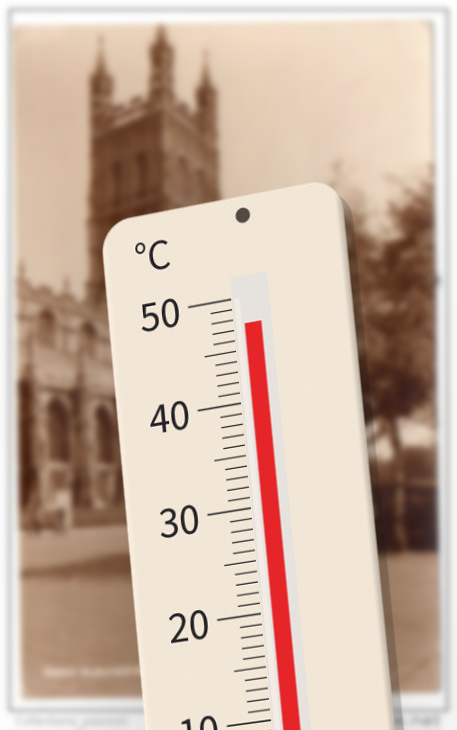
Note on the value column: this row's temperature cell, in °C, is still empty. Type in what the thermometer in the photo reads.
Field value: 47.5 °C
